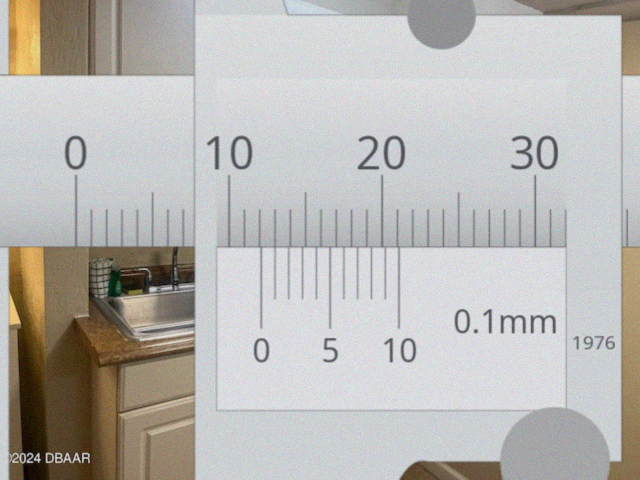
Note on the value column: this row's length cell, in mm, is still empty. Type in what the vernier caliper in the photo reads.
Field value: 12.1 mm
